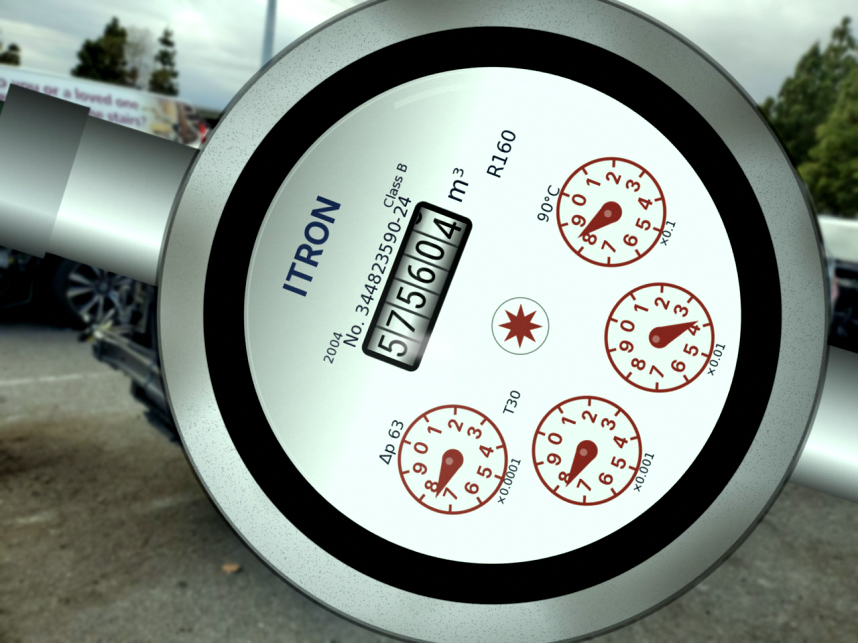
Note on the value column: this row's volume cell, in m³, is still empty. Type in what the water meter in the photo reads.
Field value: 575603.8377 m³
